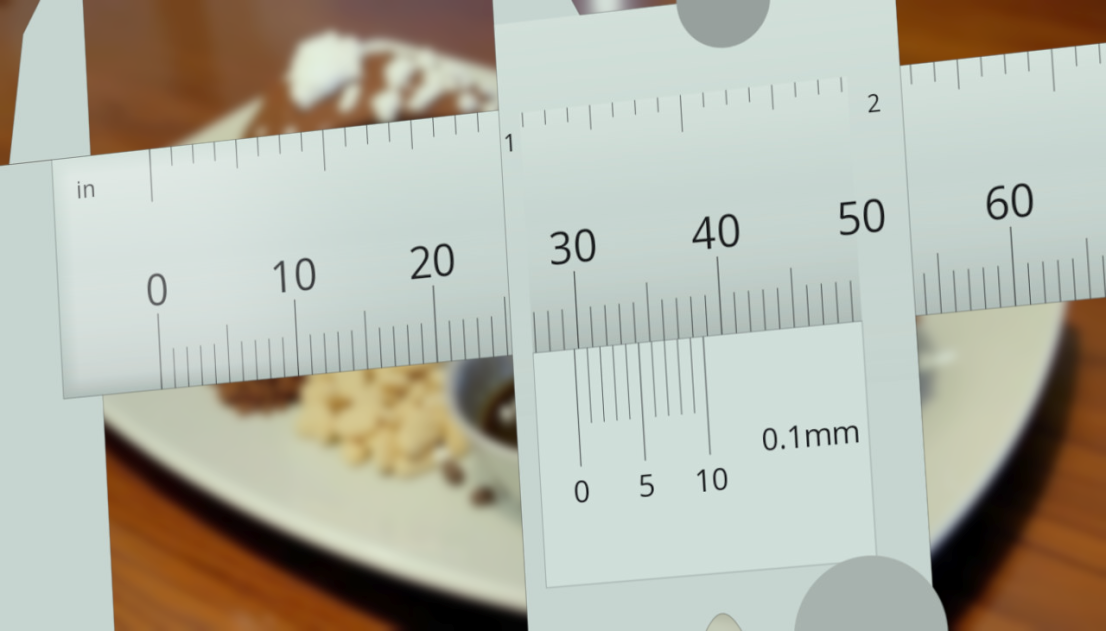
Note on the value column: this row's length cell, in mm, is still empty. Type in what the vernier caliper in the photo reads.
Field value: 29.7 mm
